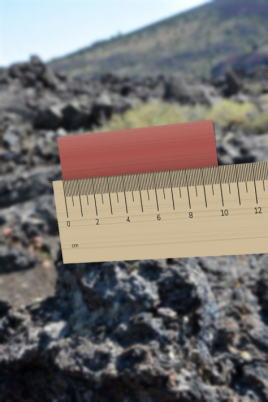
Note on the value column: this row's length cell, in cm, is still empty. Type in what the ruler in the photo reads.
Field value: 10 cm
